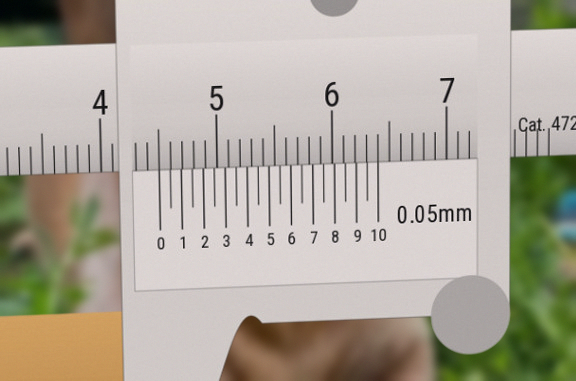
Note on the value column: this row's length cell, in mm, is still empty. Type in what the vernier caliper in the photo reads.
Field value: 45.0 mm
